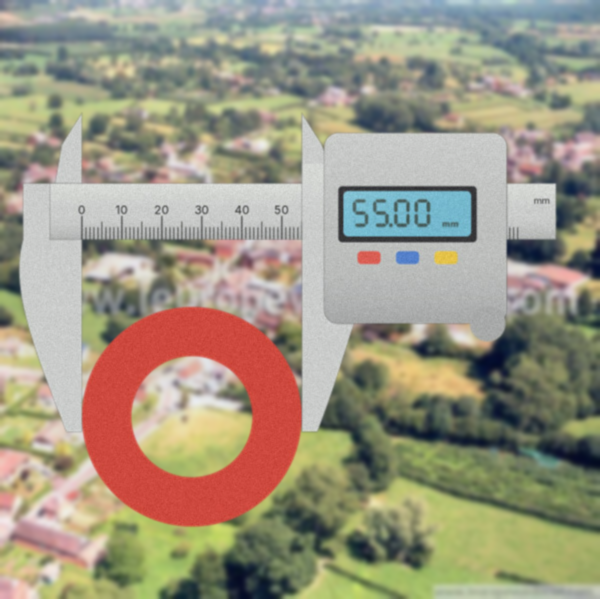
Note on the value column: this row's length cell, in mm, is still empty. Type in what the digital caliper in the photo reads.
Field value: 55.00 mm
